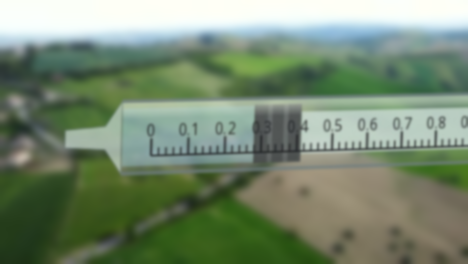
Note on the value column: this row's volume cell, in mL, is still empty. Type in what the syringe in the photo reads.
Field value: 0.28 mL
